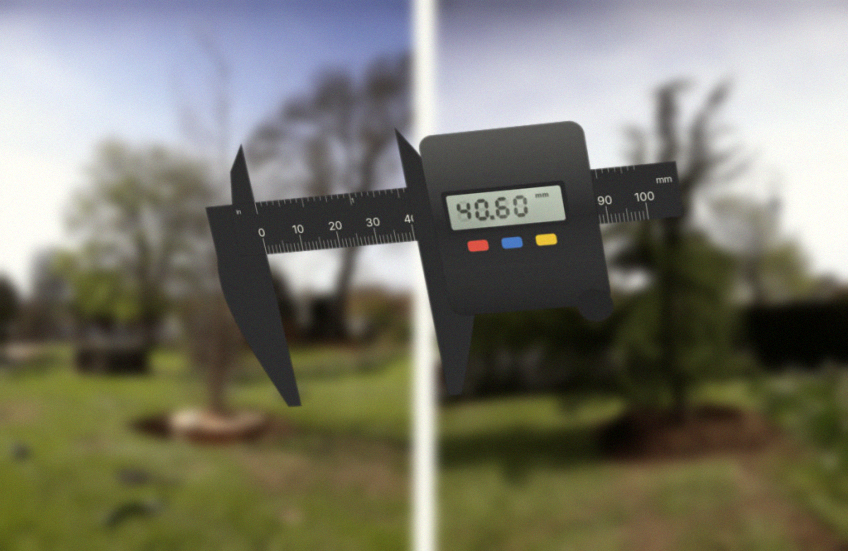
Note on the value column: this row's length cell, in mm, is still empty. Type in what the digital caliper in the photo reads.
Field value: 40.60 mm
